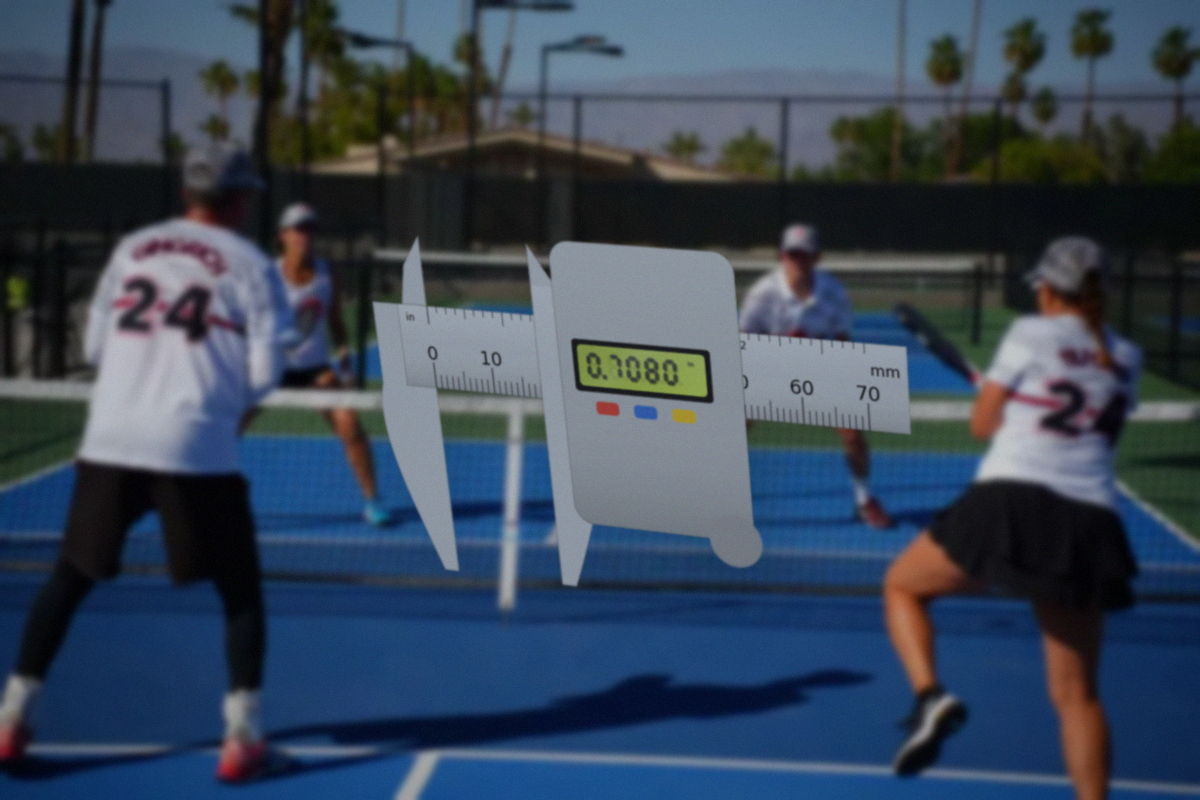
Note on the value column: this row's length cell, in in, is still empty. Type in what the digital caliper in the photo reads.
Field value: 0.7080 in
